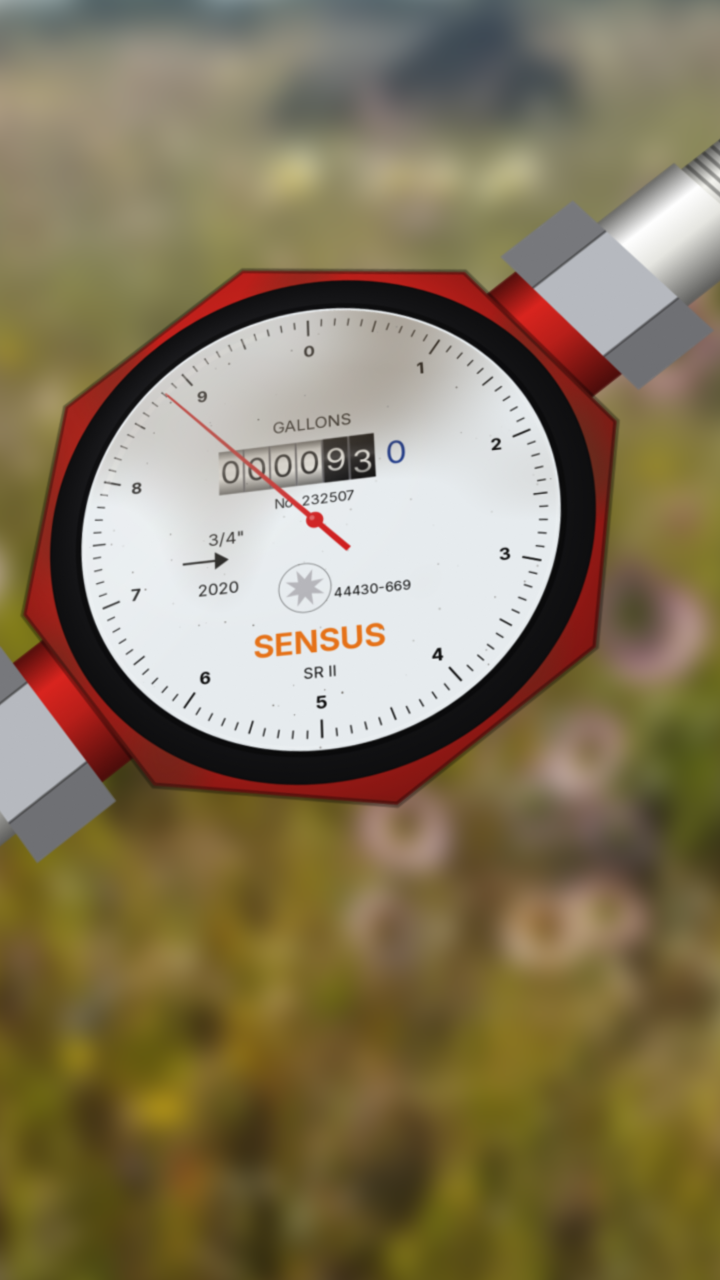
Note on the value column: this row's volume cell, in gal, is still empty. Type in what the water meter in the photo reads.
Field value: 928.8 gal
